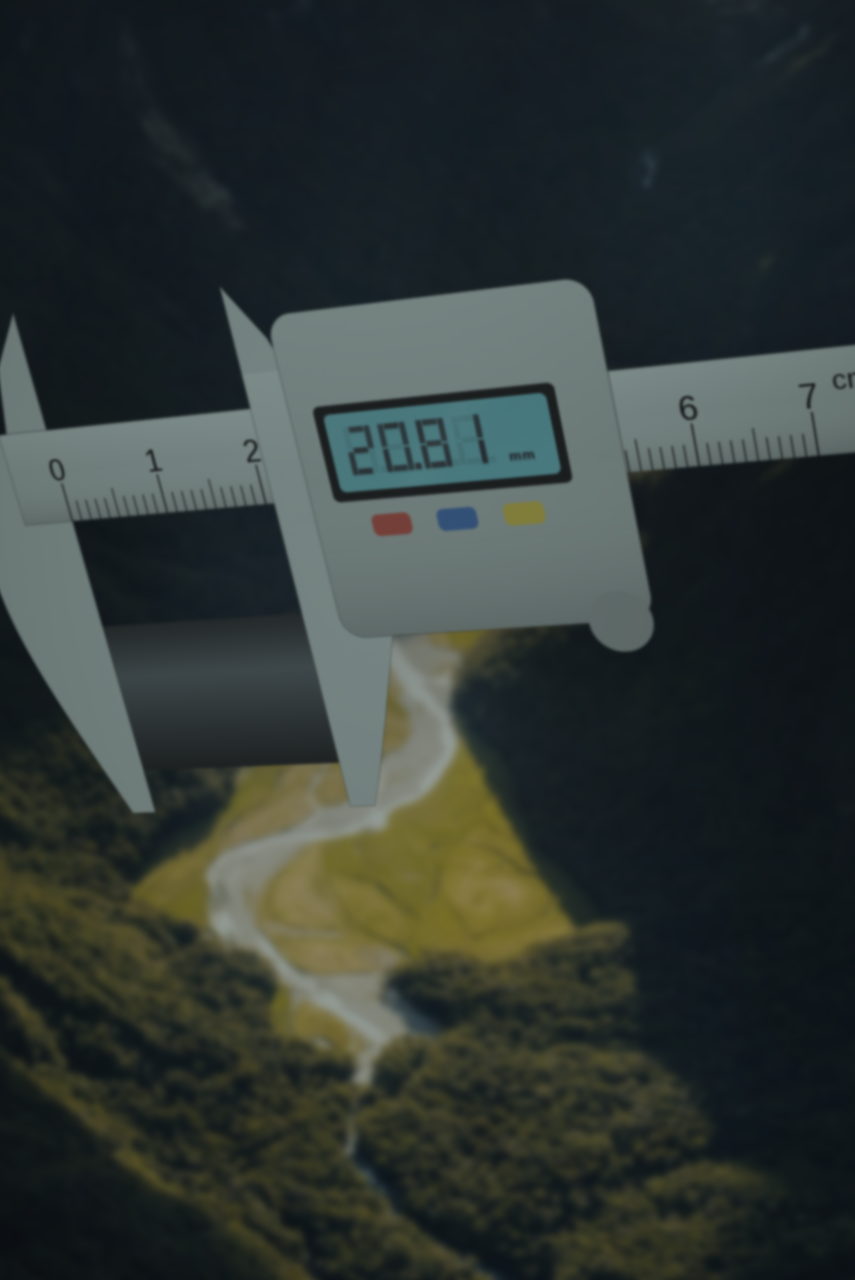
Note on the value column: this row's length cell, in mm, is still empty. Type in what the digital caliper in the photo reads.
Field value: 20.81 mm
